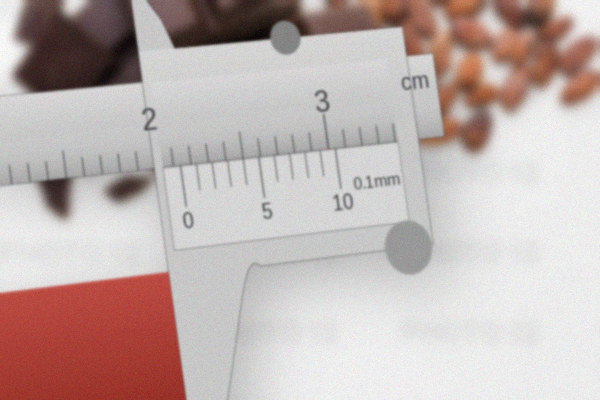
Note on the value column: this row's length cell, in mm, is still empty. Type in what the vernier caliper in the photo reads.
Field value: 21.4 mm
